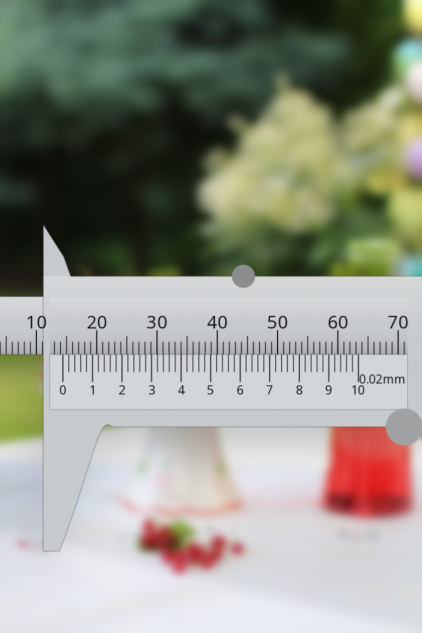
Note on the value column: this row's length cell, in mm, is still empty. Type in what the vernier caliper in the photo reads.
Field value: 14.4 mm
